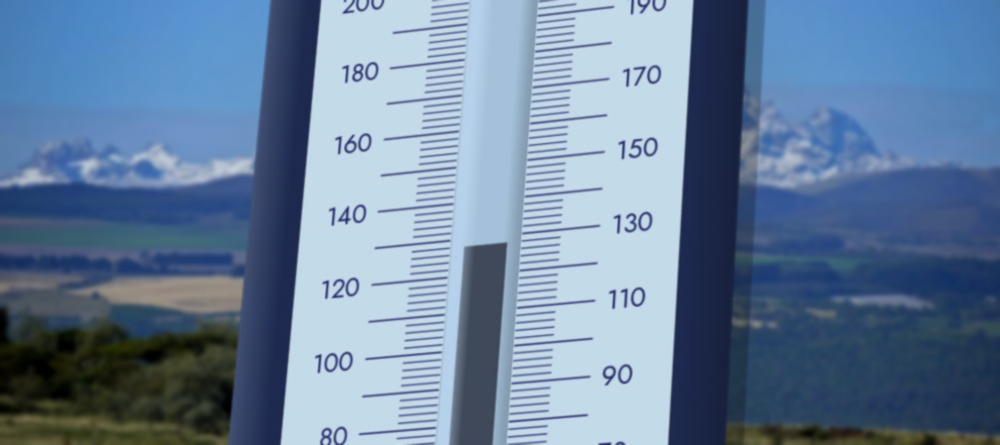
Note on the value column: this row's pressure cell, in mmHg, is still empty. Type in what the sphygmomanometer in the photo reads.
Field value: 128 mmHg
